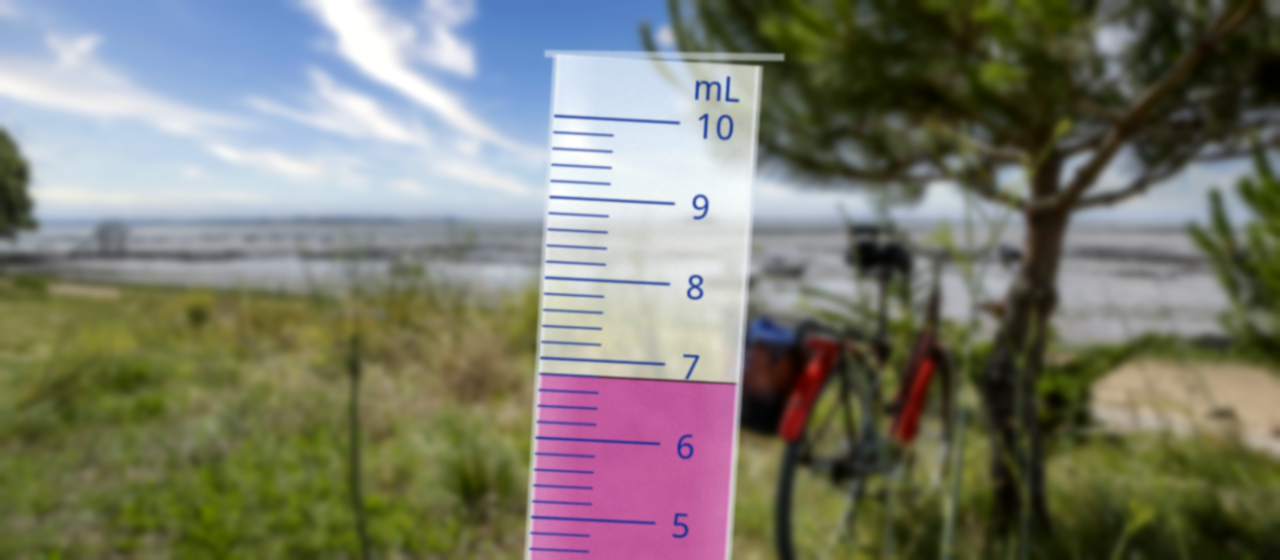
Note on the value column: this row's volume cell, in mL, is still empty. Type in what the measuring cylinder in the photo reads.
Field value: 6.8 mL
